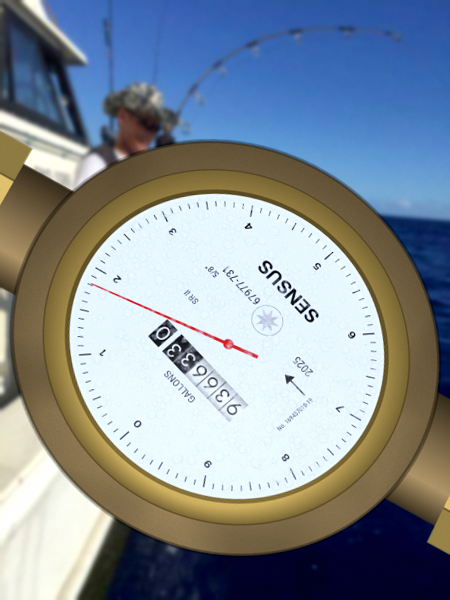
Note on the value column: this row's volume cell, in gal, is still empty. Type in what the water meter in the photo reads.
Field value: 9366331.8 gal
